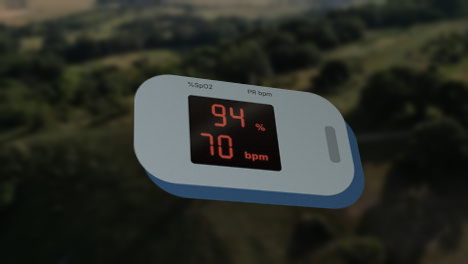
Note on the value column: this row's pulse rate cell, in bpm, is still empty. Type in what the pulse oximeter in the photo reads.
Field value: 70 bpm
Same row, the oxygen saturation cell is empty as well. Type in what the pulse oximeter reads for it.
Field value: 94 %
